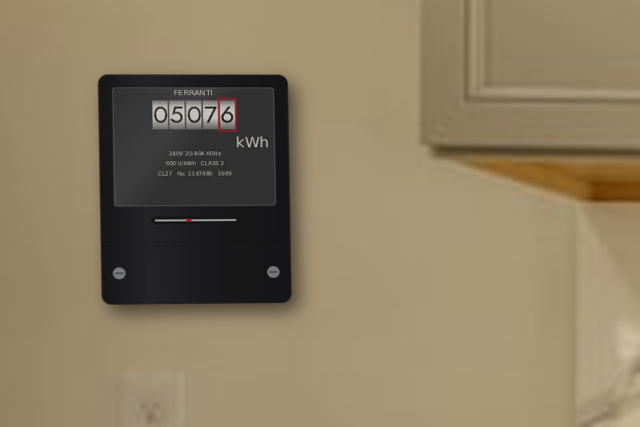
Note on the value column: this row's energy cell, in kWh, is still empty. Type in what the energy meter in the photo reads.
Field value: 507.6 kWh
